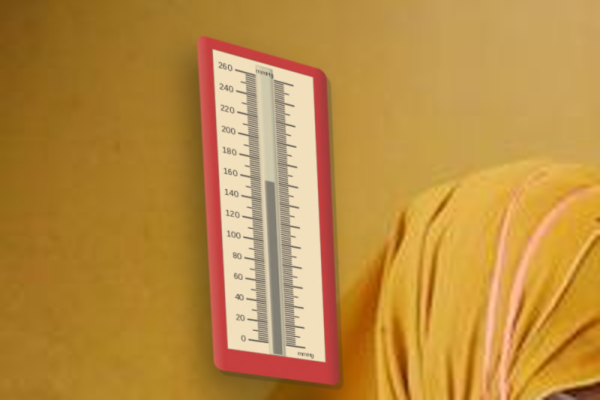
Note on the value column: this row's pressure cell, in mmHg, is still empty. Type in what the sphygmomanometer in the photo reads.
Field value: 160 mmHg
